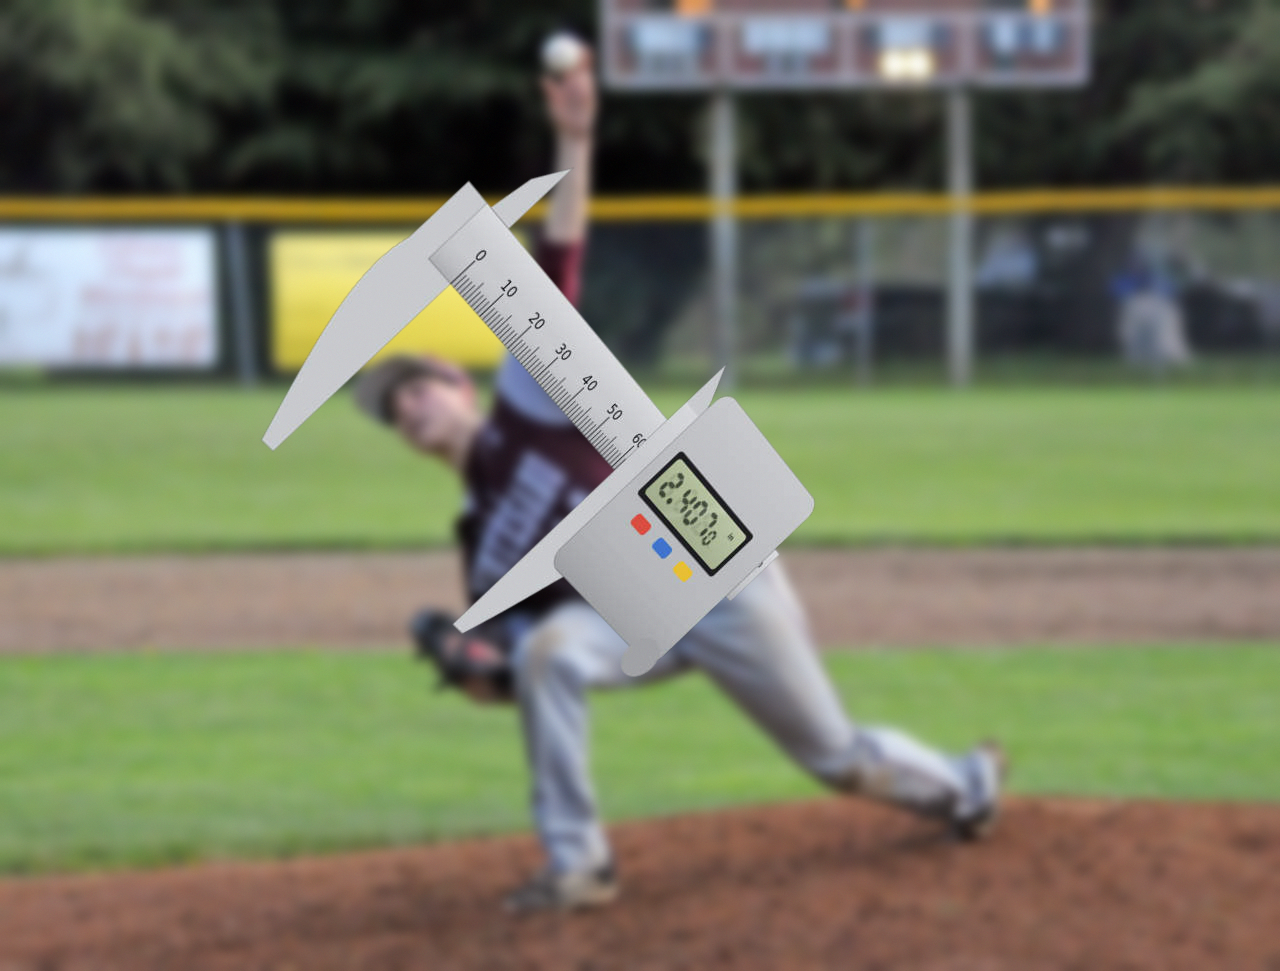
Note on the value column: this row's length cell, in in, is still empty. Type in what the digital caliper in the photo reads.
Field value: 2.4070 in
